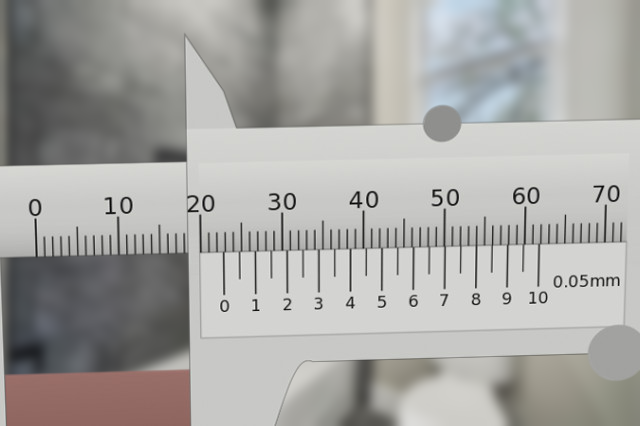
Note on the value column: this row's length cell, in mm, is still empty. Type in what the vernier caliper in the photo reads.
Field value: 22.8 mm
